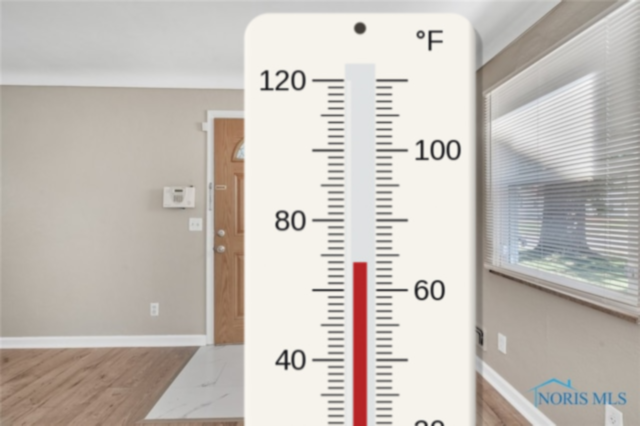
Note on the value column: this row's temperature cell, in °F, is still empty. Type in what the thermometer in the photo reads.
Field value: 68 °F
